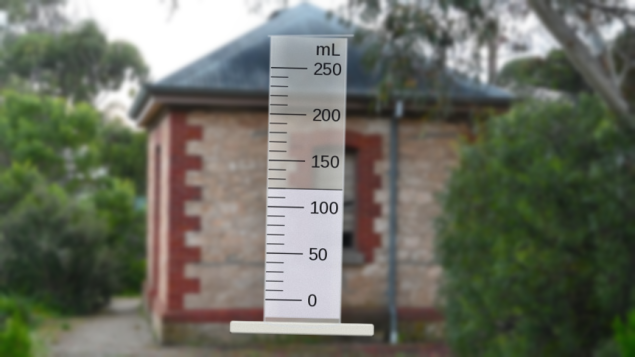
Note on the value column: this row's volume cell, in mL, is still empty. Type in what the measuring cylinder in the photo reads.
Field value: 120 mL
